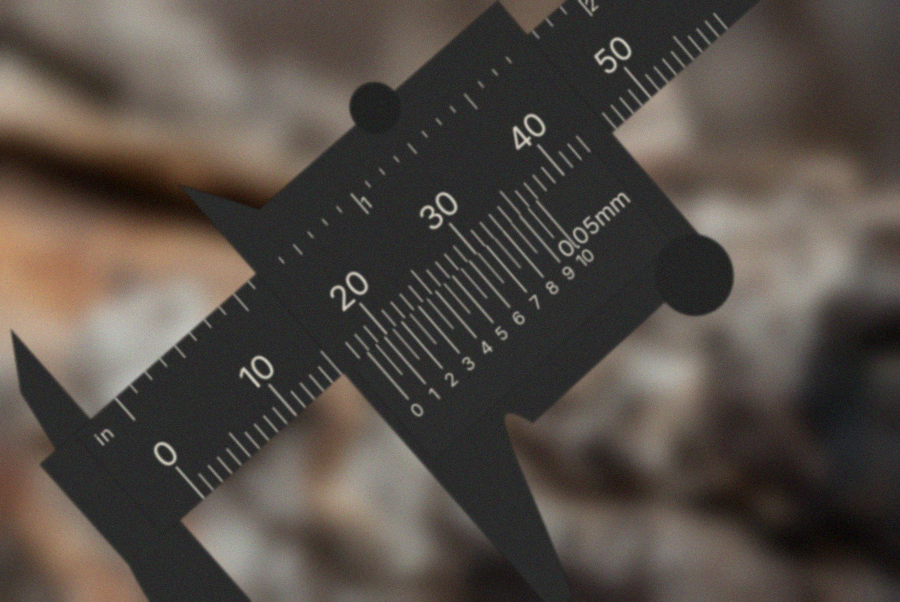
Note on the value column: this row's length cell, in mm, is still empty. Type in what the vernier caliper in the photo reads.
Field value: 17.8 mm
